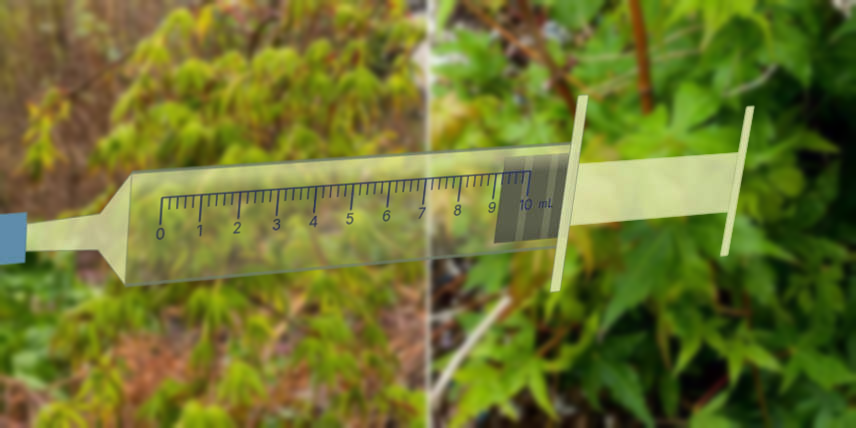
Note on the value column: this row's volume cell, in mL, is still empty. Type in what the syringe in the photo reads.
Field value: 9.2 mL
